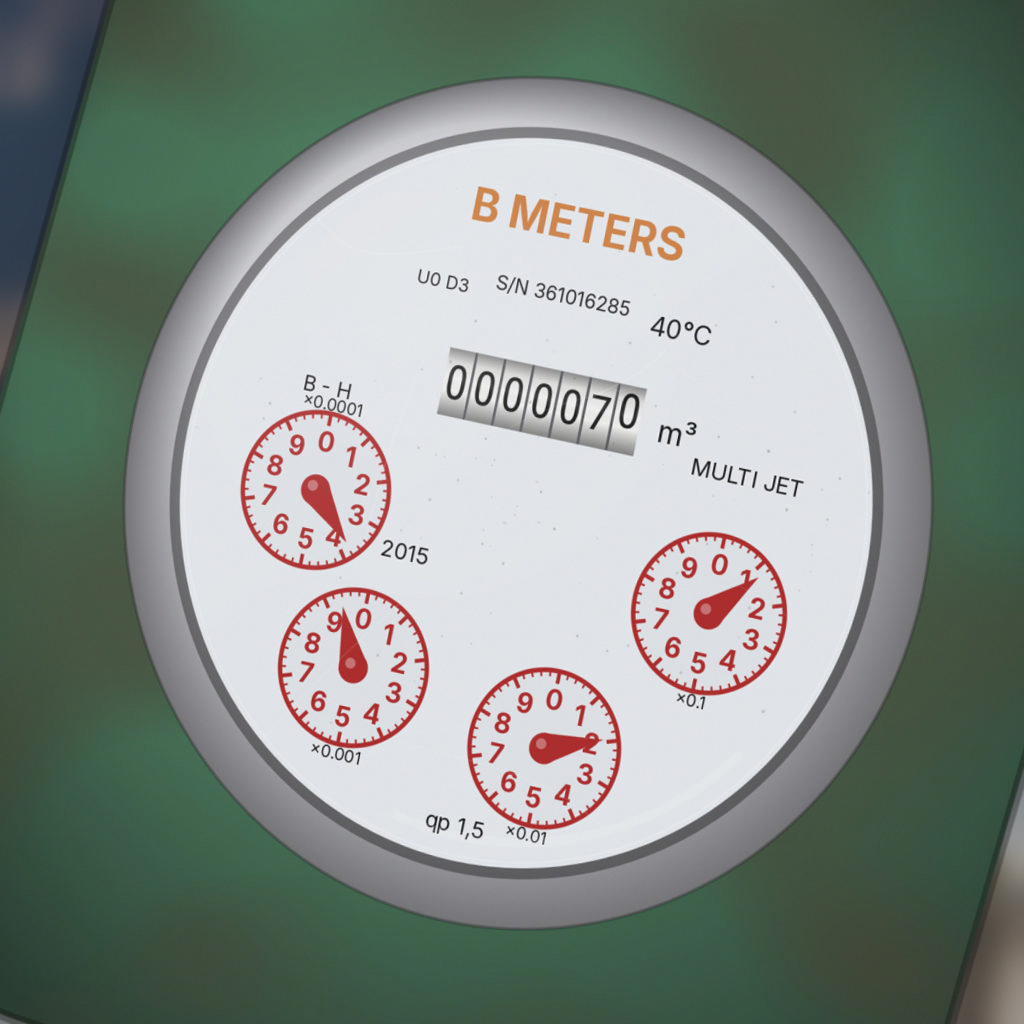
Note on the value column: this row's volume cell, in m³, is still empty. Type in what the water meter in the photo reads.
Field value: 70.1193 m³
